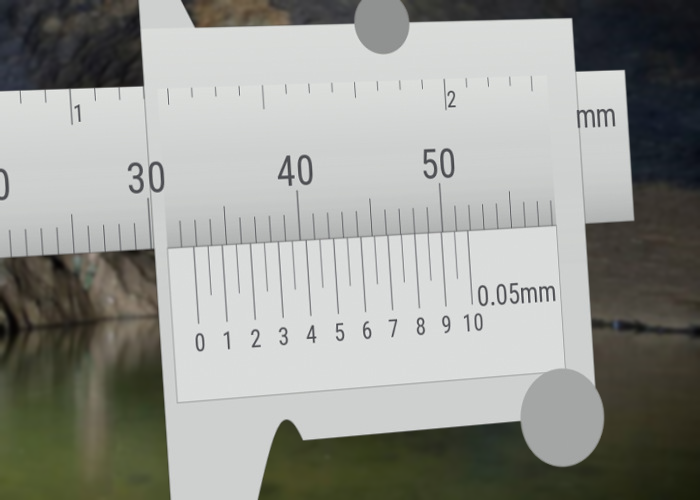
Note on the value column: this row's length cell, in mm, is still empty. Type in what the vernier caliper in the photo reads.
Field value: 32.8 mm
